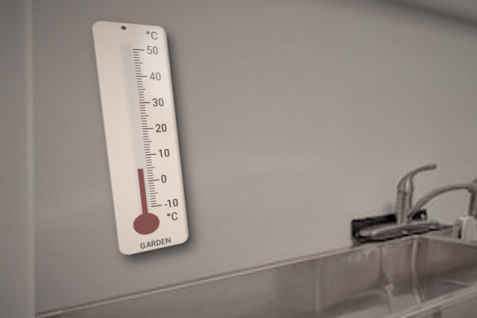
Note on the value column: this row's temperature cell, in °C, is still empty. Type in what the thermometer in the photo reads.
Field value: 5 °C
